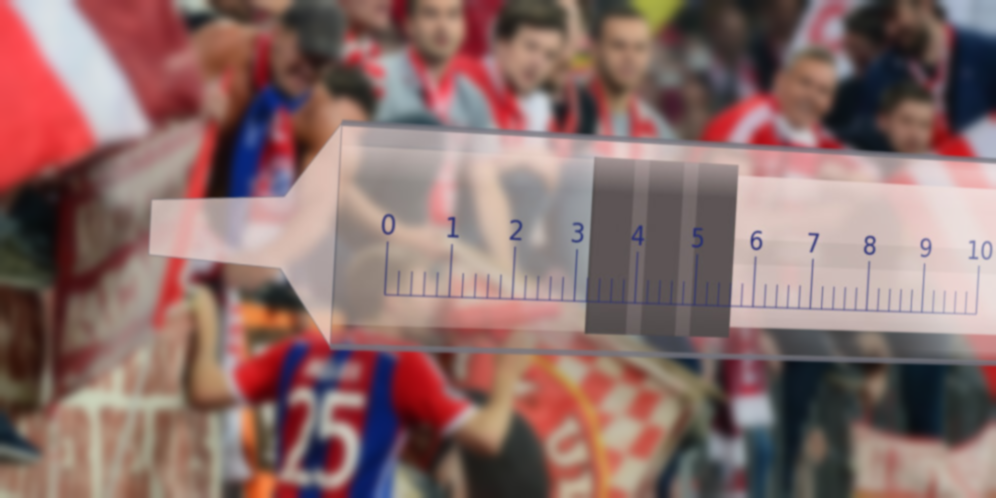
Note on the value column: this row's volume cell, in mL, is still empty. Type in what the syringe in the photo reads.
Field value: 3.2 mL
